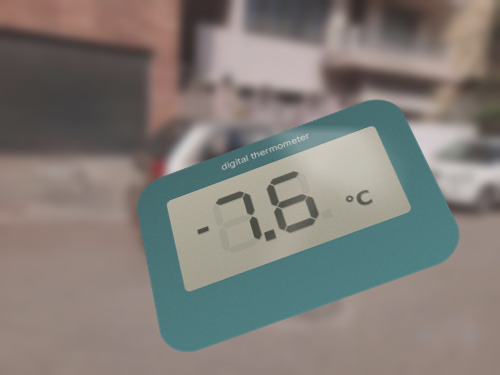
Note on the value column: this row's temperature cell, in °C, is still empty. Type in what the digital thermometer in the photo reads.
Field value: -7.6 °C
